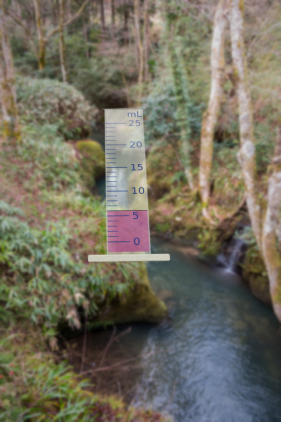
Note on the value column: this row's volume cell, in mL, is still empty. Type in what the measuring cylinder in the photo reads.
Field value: 6 mL
